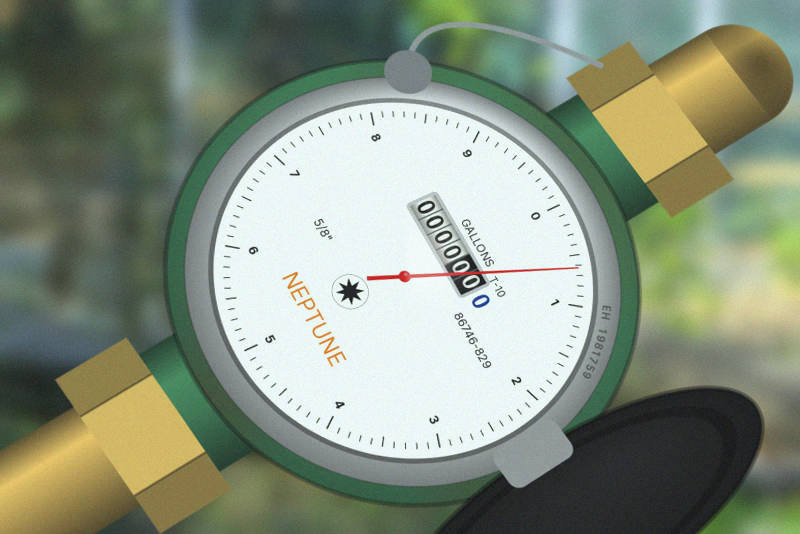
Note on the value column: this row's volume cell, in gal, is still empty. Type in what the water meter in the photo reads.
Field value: 0.6 gal
